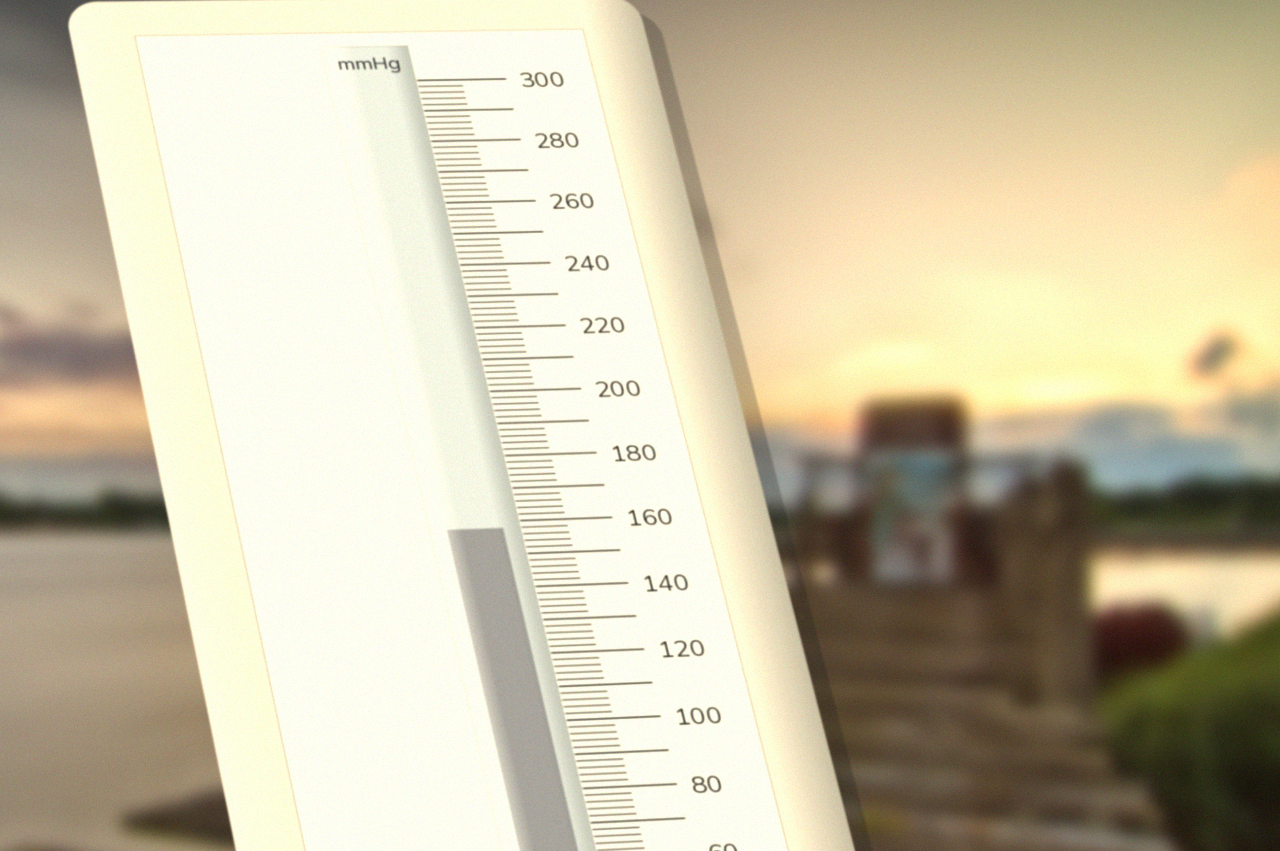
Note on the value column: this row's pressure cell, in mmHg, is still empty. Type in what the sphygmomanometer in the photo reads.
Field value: 158 mmHg
